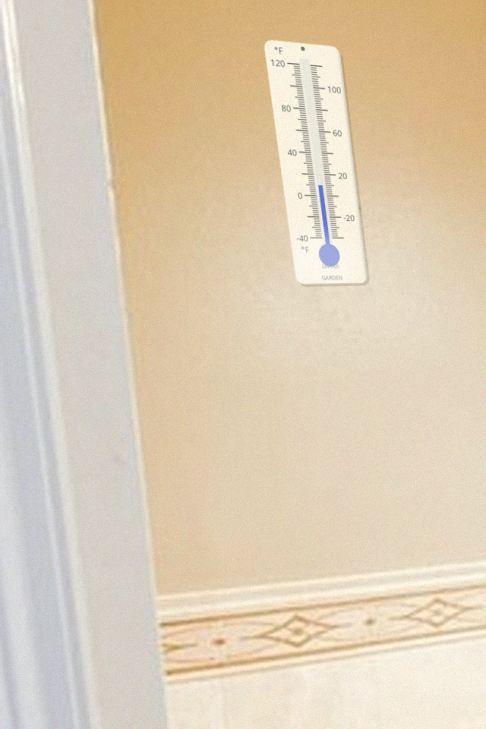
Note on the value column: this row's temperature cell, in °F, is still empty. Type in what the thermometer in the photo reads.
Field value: 10 °F
